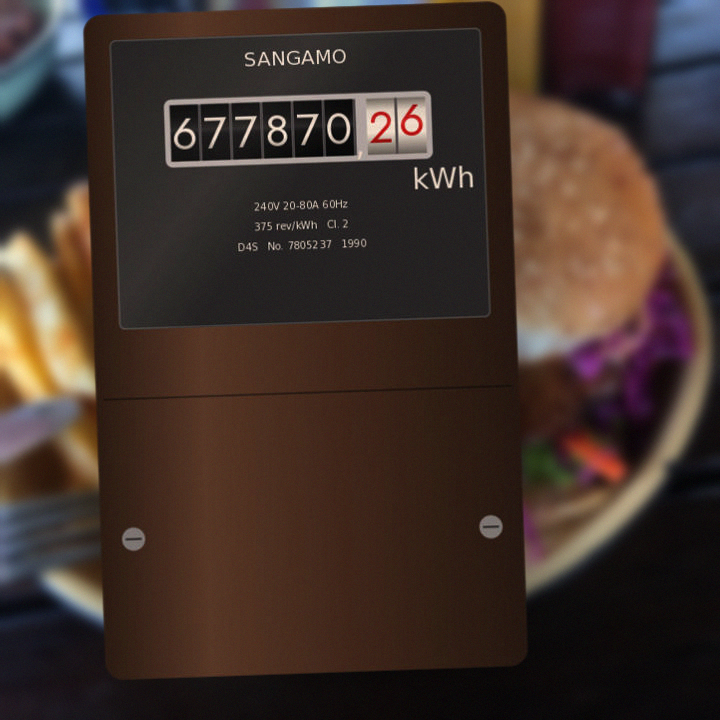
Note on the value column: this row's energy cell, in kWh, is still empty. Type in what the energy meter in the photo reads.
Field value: 677870.26 kWh
